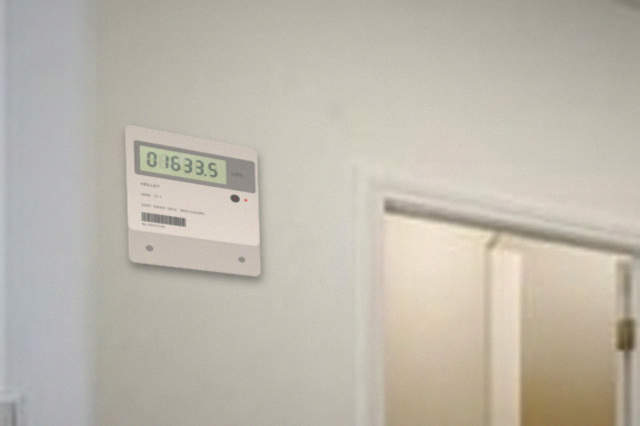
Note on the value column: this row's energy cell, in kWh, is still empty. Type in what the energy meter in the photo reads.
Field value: 1633.5 kWh
